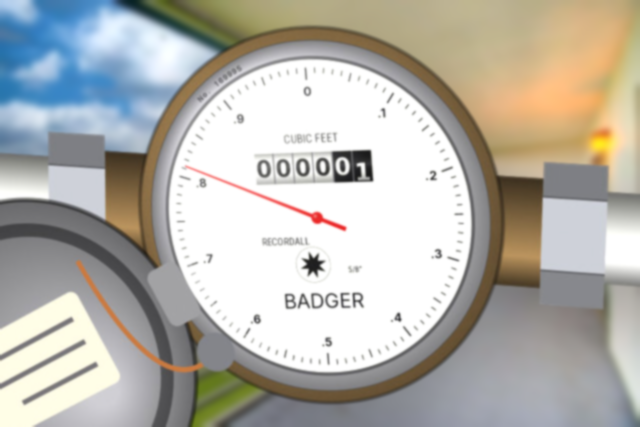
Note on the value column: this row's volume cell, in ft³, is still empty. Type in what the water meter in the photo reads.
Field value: 0.81 ft³
